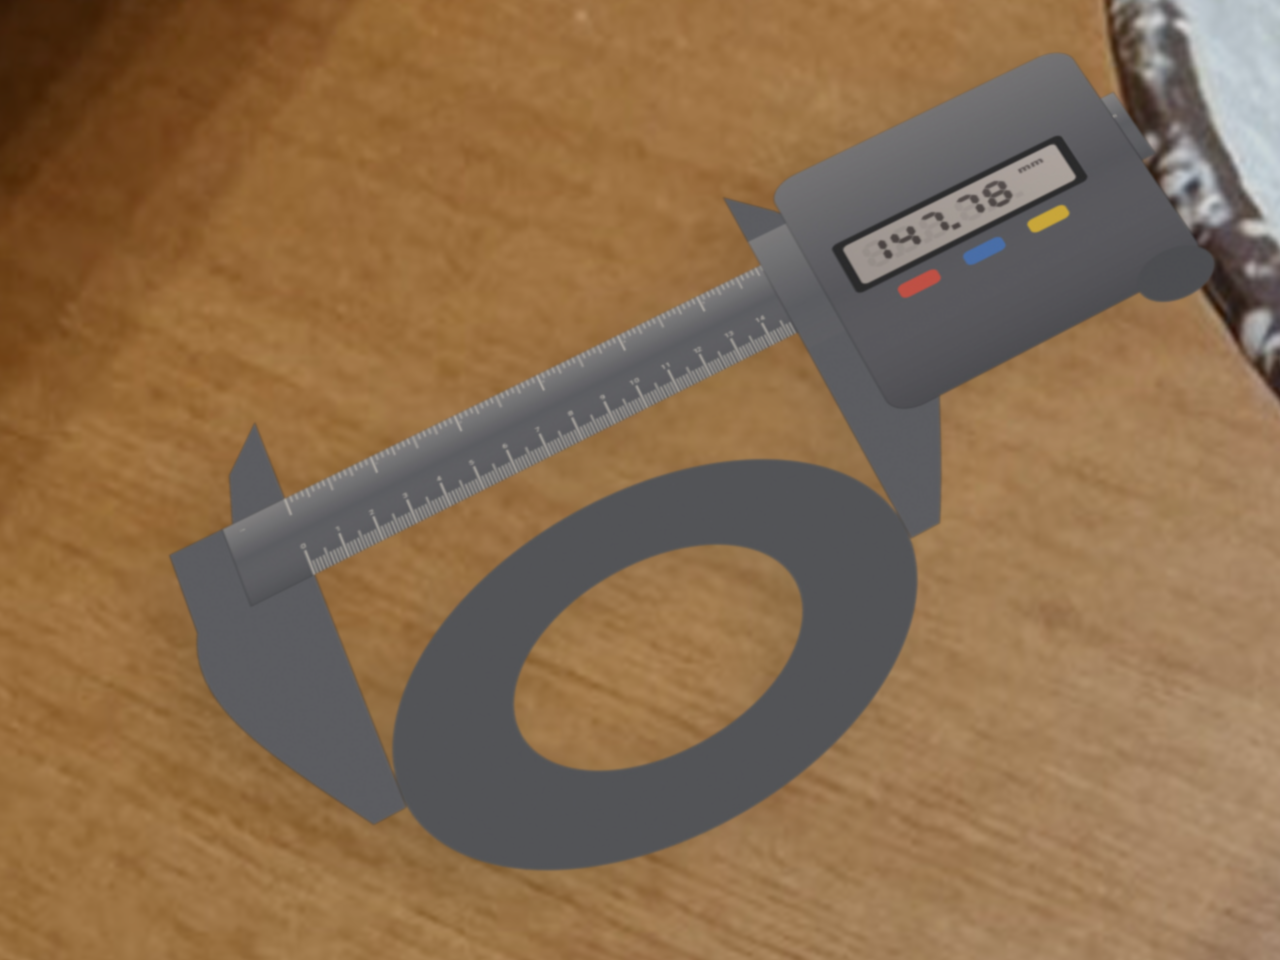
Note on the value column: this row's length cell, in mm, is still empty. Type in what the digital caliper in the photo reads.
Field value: 147.78 mm
